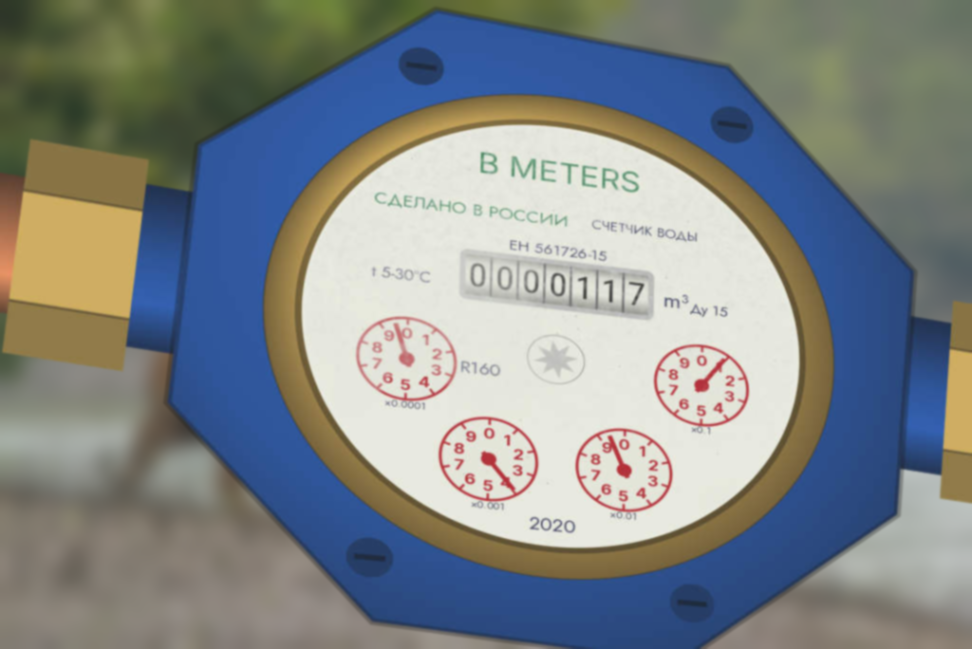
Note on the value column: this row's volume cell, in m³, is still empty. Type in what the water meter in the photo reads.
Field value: 117.0939 m³
